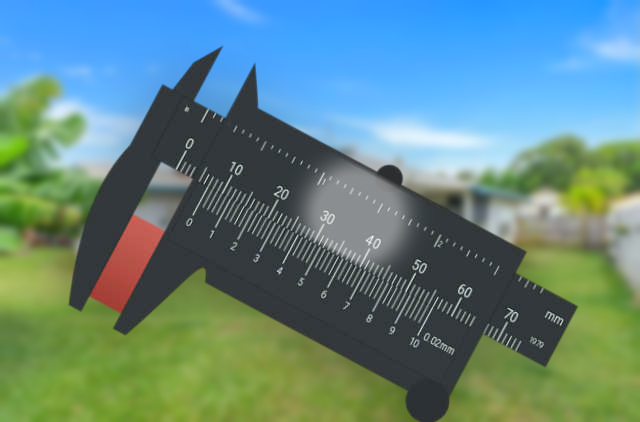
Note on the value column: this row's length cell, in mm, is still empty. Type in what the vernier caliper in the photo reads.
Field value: 7.0 mm
